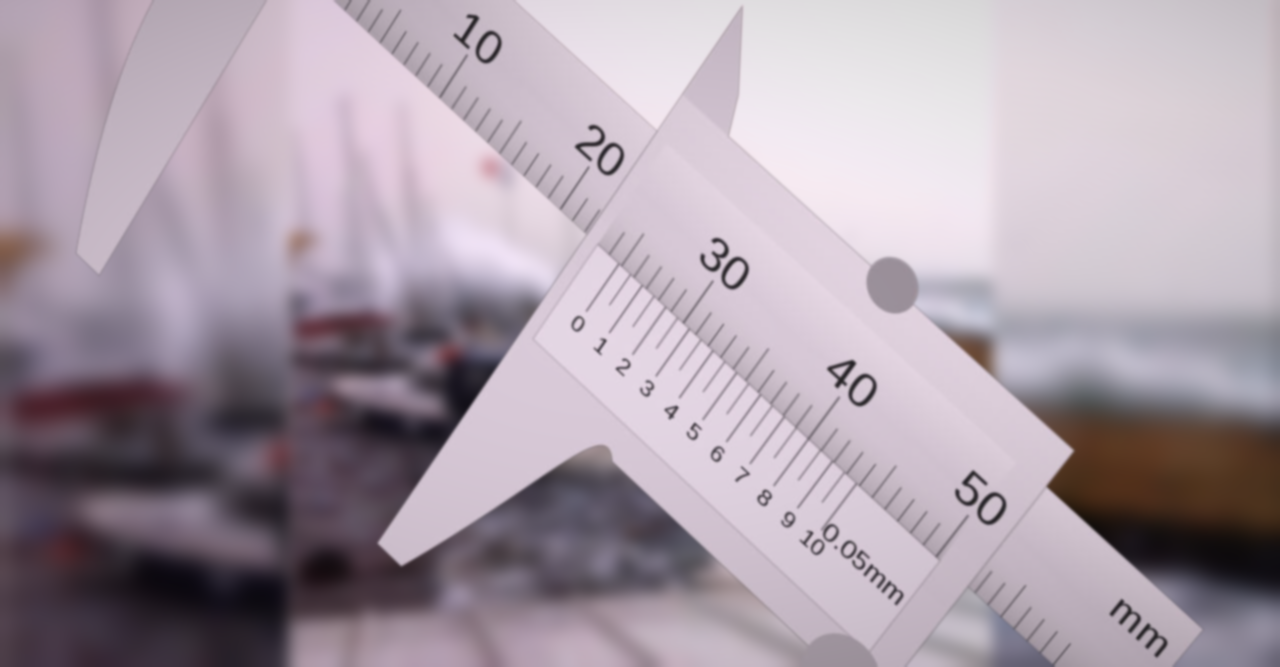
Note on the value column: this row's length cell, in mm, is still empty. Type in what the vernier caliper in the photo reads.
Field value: 24.8 mm
